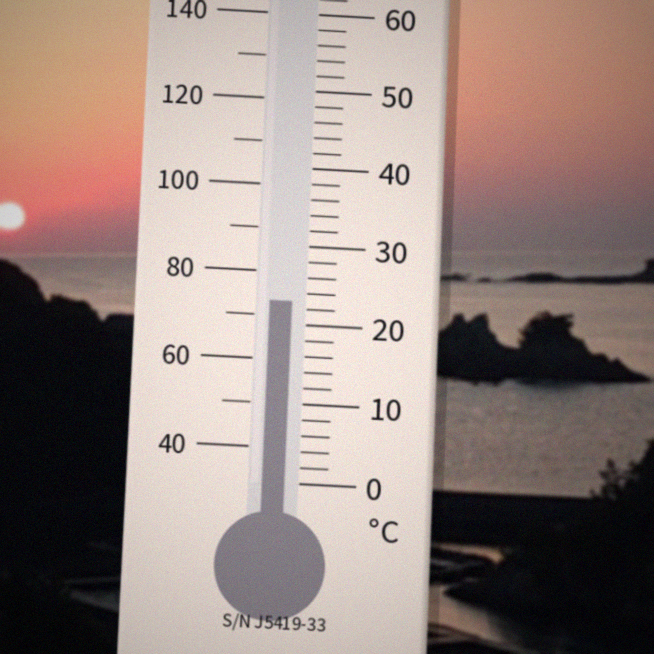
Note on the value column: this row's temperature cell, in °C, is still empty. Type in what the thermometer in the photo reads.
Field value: 23 °C
